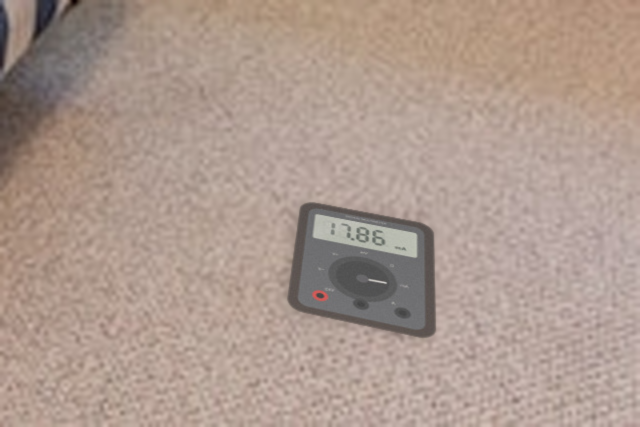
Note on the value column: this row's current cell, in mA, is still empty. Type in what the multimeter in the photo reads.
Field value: 17.86 mA
